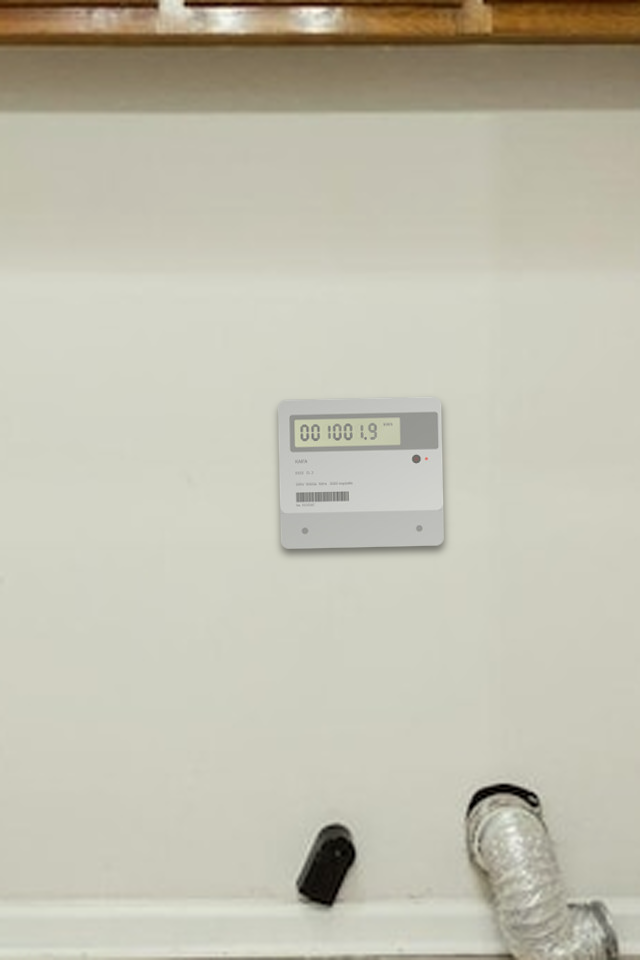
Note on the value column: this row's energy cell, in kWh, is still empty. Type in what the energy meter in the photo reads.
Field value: 1001.9 kWh
